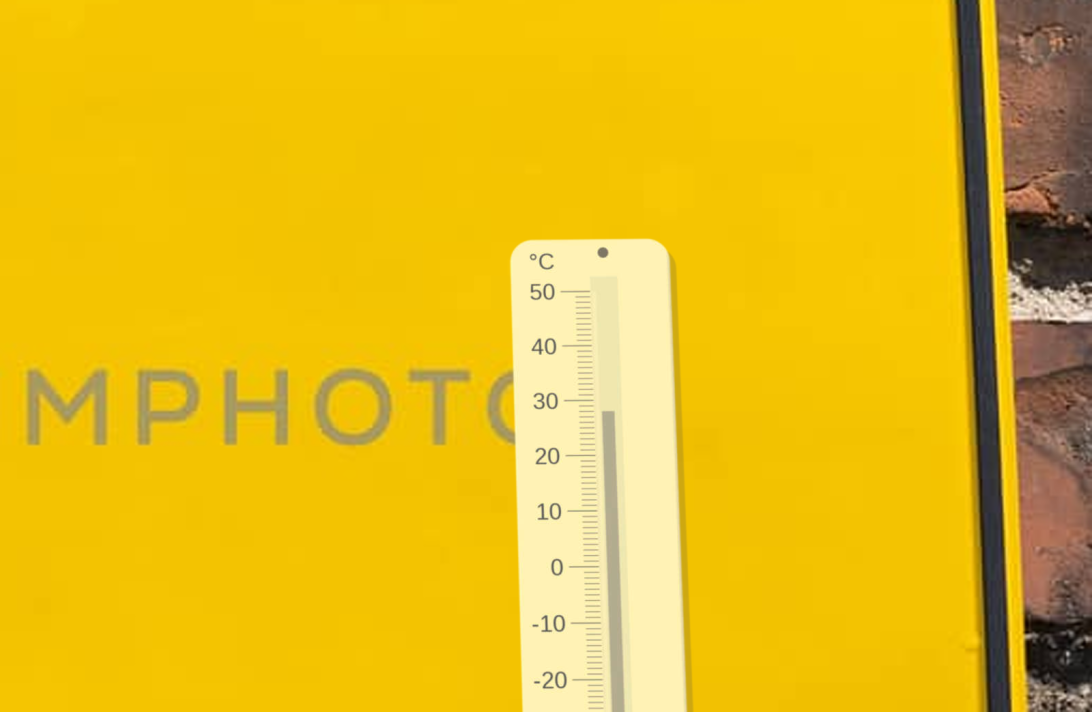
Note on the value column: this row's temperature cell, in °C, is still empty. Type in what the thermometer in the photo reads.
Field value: 28 °C
